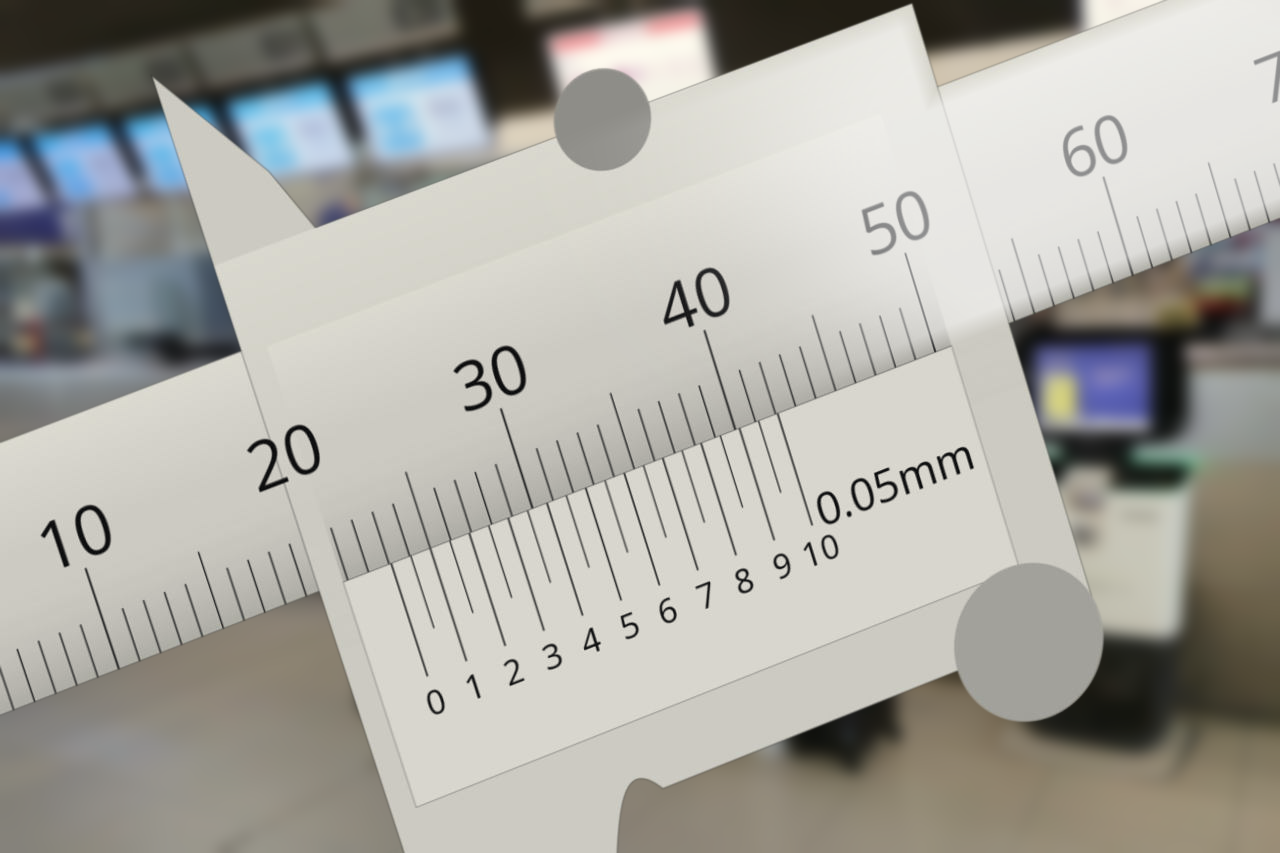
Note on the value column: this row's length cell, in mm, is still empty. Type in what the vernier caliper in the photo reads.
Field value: 23.1 mm
